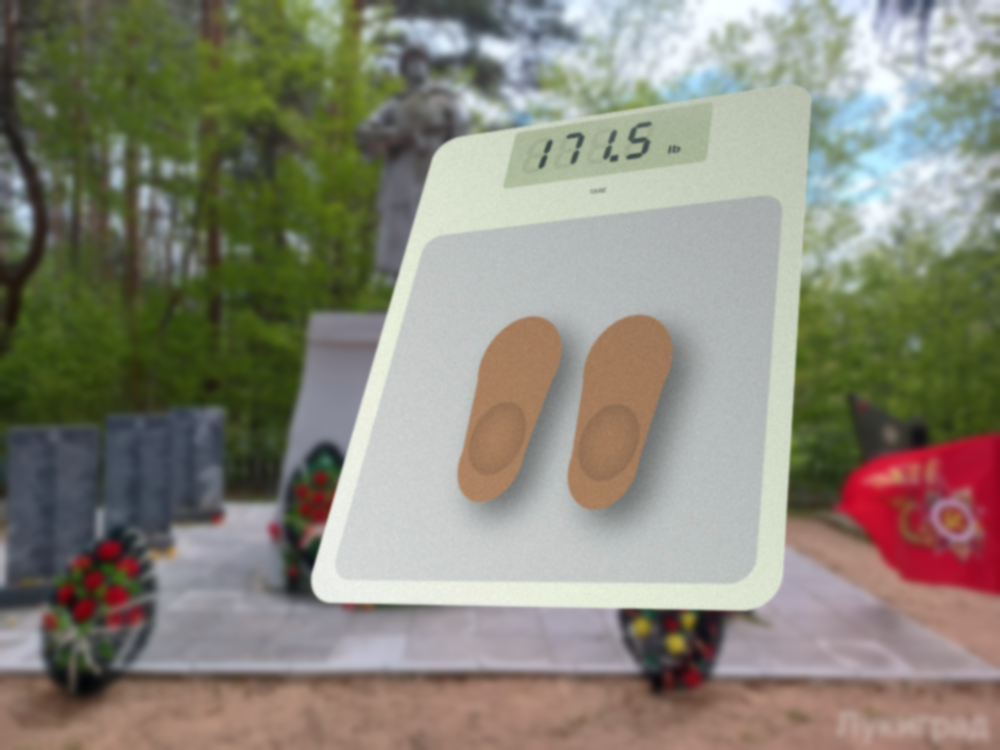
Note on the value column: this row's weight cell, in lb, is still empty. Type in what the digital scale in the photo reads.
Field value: 171.5 lb
